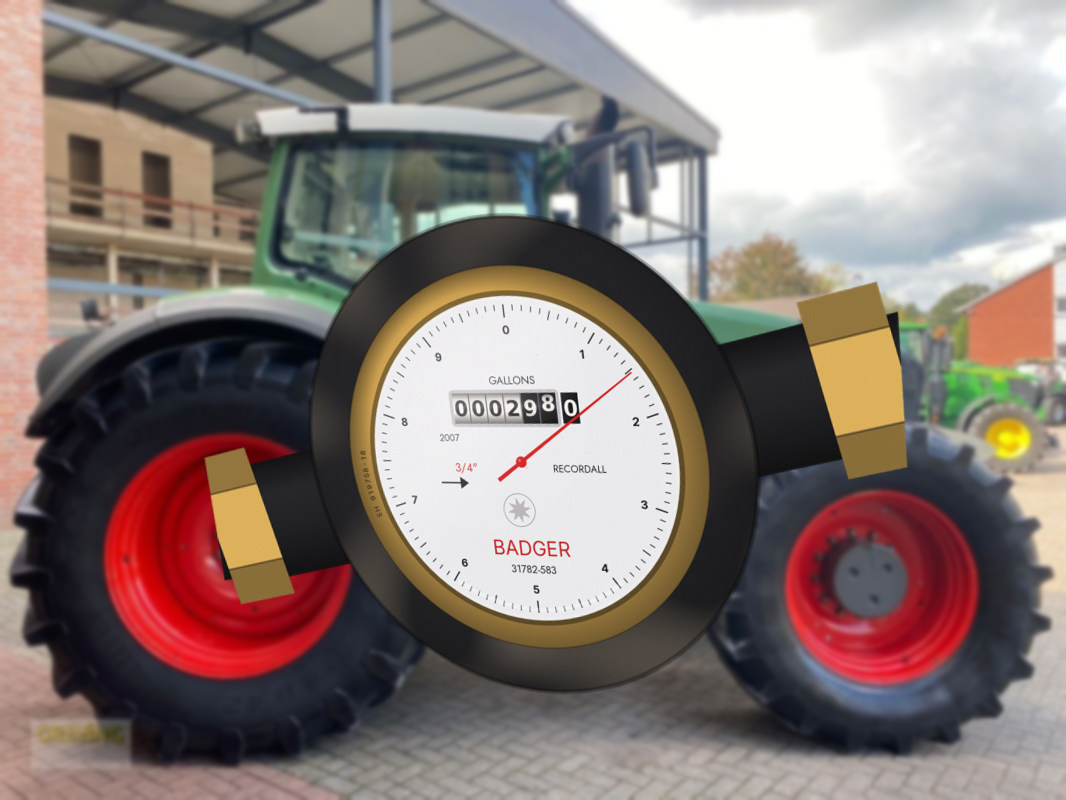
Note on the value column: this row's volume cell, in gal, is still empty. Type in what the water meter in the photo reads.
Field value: 2981.5 gal
